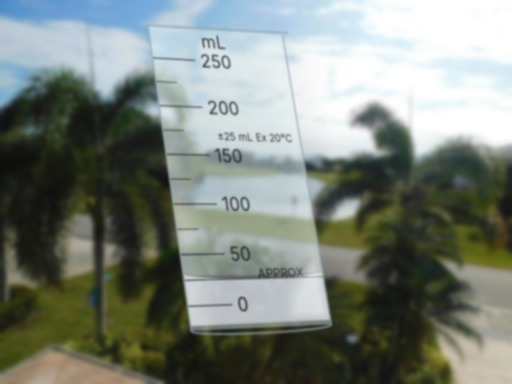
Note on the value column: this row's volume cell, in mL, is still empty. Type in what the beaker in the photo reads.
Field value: 25 mL
